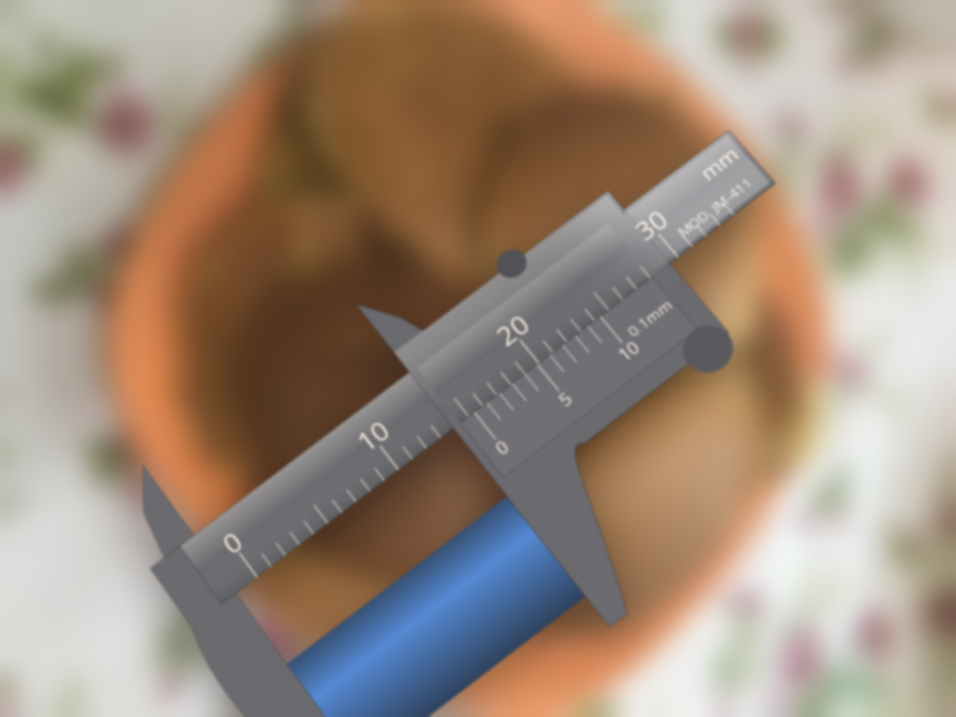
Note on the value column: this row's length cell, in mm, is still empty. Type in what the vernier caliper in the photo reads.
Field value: 15.4 mm
